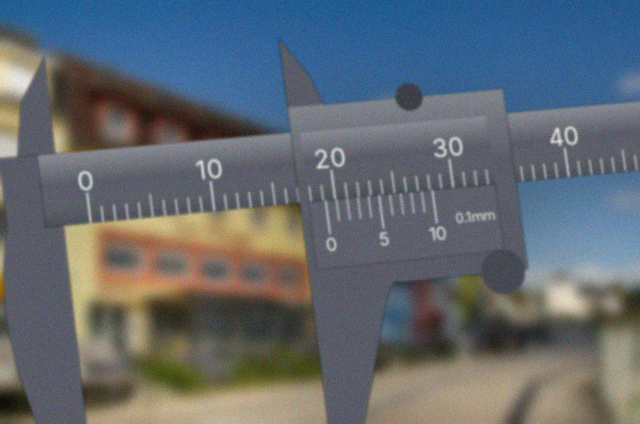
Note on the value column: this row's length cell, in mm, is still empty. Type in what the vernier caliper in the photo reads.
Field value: 19.2 mm
